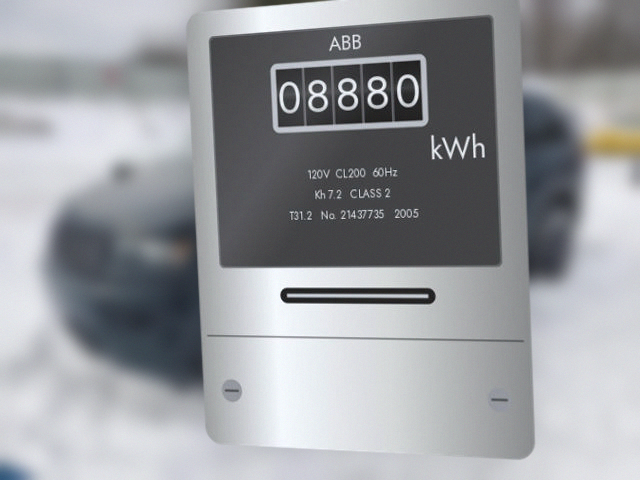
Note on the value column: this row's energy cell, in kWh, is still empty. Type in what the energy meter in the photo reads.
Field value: 8880 kWh
